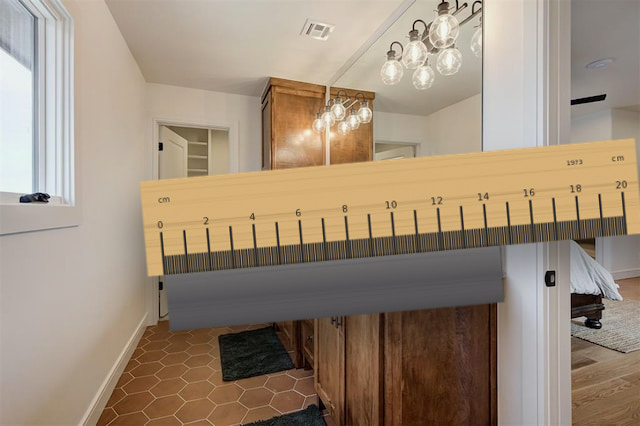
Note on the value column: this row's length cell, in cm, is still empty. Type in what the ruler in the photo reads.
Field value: 14.5 cm
